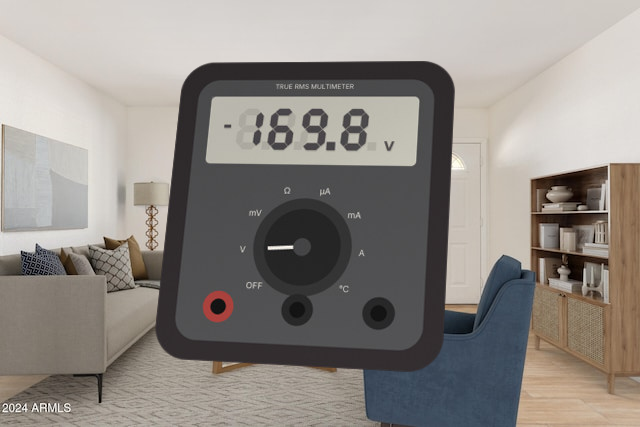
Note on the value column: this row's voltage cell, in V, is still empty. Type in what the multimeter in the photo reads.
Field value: -169.8 V
